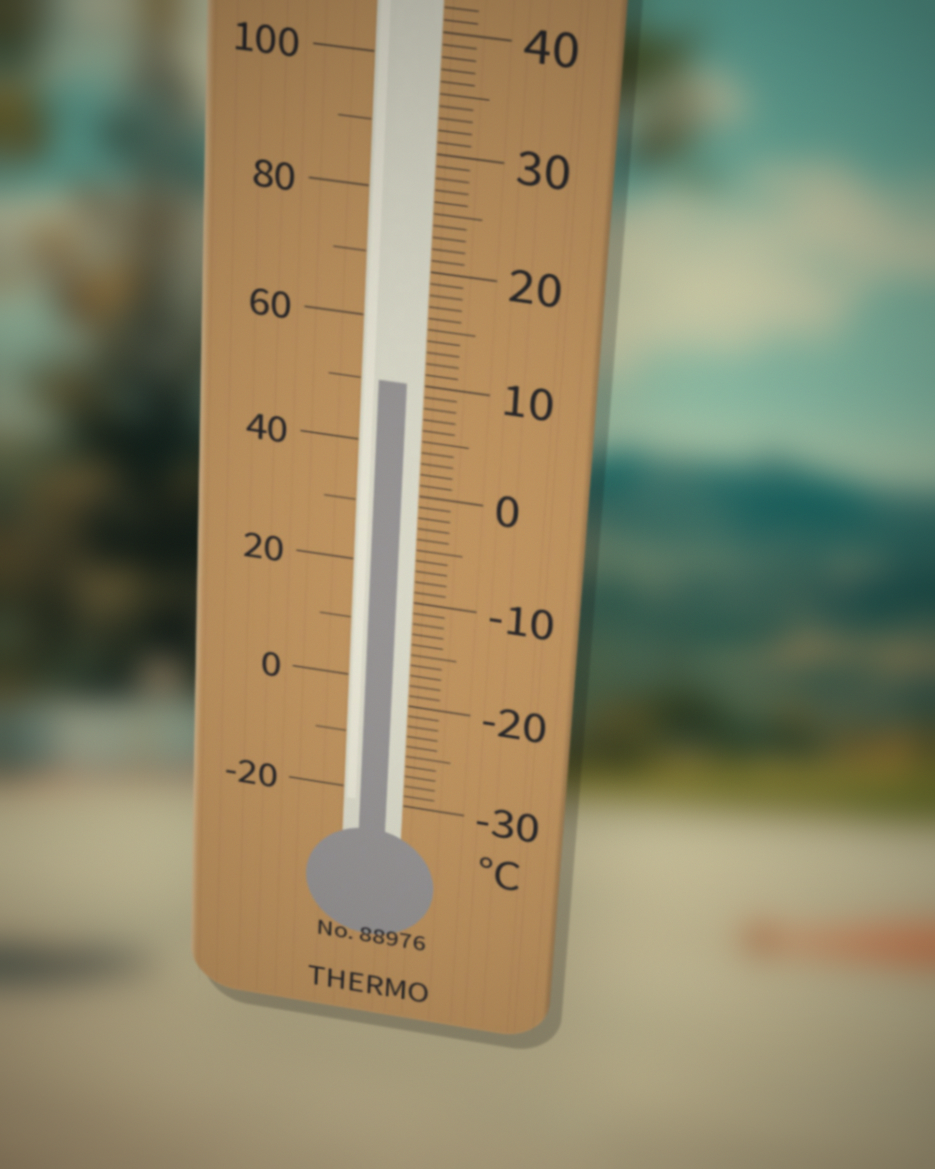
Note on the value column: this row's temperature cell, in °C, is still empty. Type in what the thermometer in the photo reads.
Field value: 10 °C
